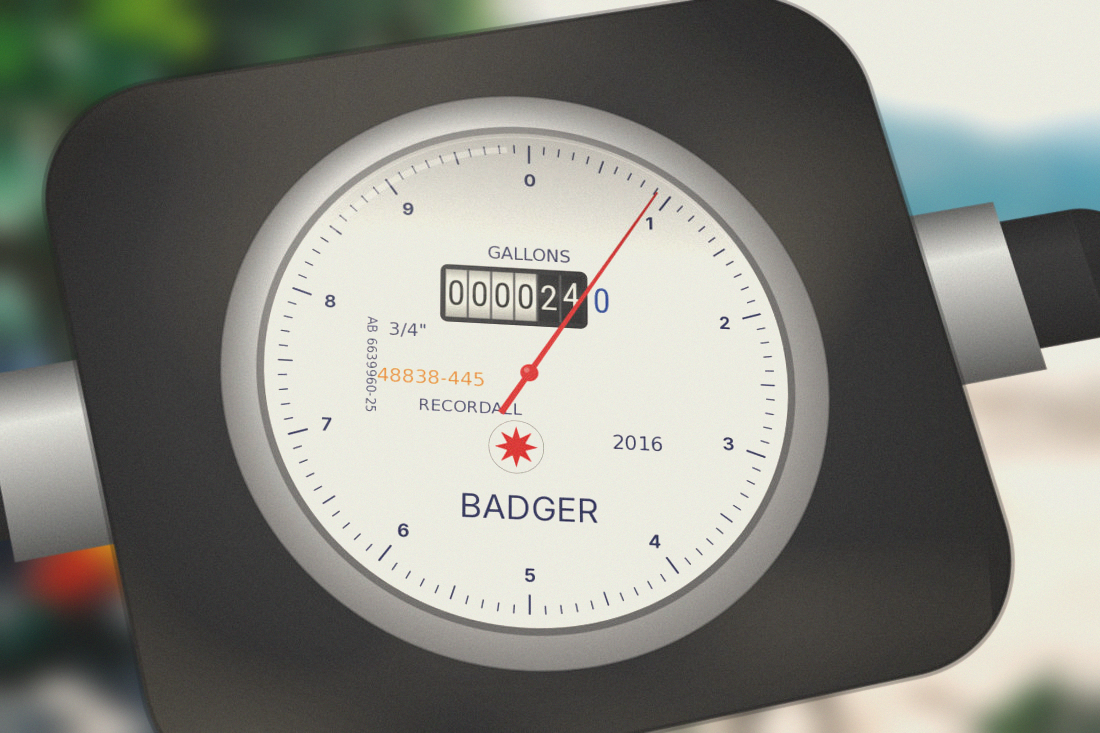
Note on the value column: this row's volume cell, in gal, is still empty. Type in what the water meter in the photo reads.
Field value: 240.9 gal
